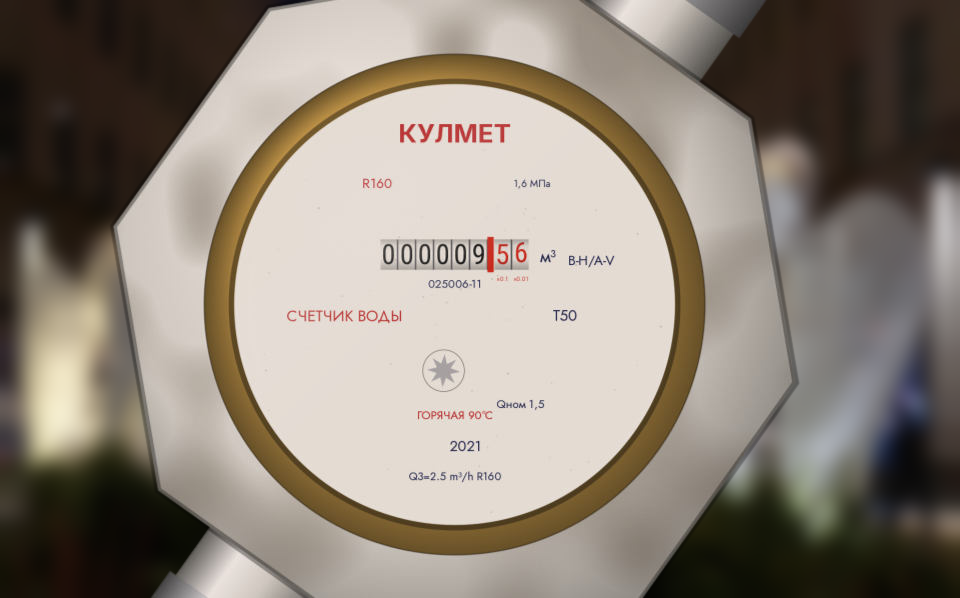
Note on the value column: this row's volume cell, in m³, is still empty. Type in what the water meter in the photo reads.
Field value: 9.56 m³
